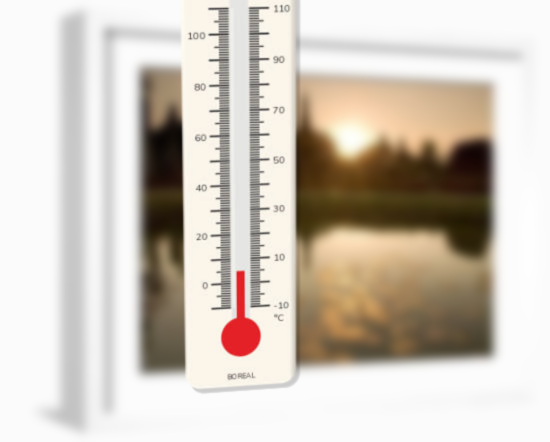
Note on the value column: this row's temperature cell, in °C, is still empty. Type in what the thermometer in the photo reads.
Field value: 5 °C
